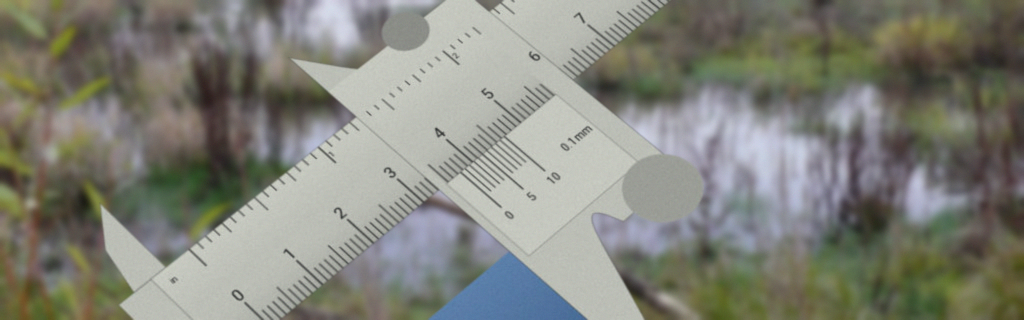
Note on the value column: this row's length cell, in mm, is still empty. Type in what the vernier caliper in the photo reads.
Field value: 37.5 mm
